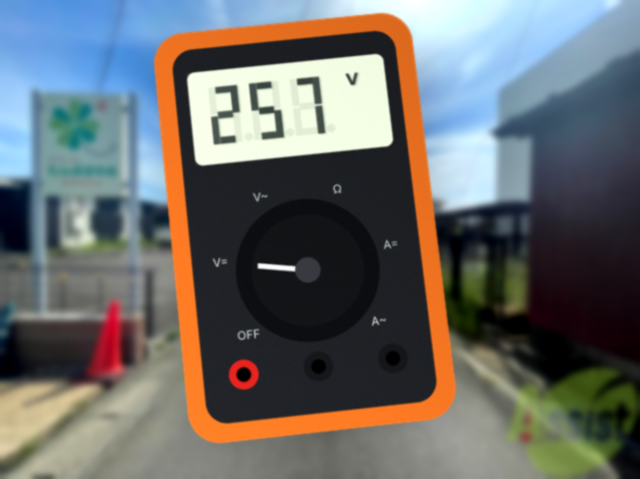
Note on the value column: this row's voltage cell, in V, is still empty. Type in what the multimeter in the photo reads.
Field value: 257 V
